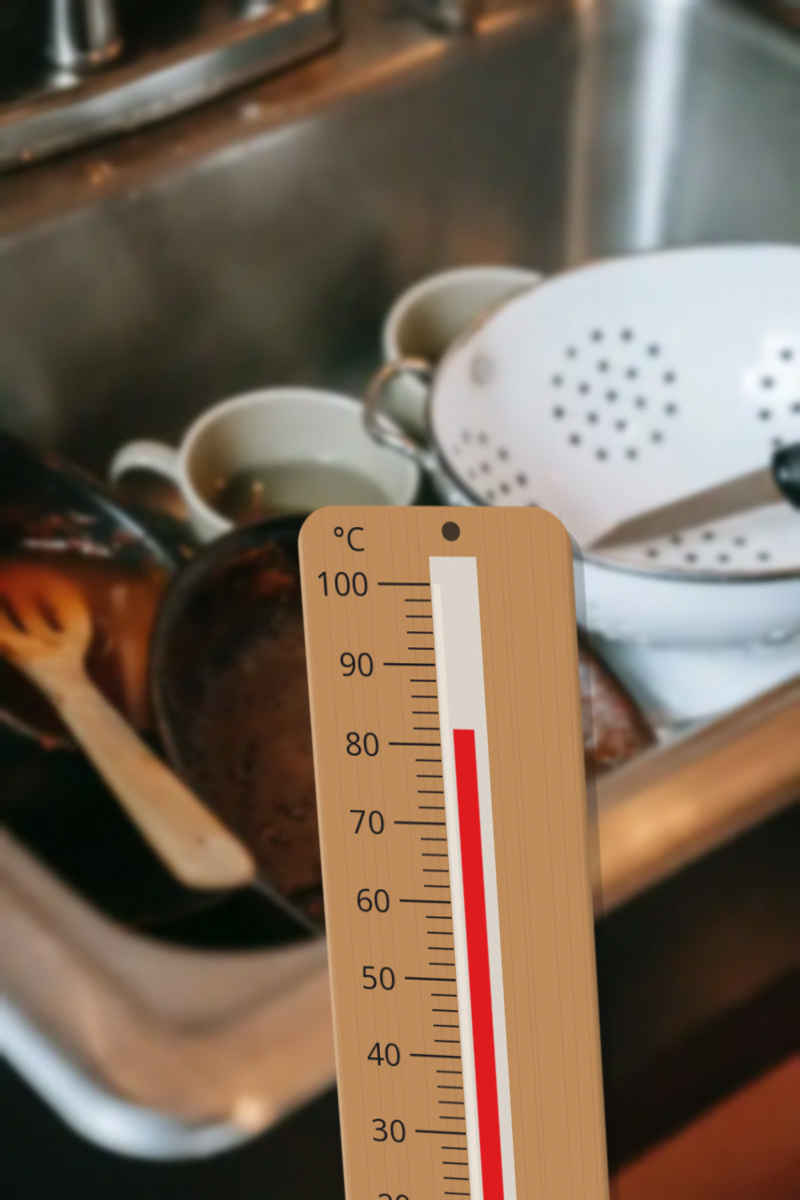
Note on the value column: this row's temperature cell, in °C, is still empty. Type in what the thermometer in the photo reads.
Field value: 82 °C
